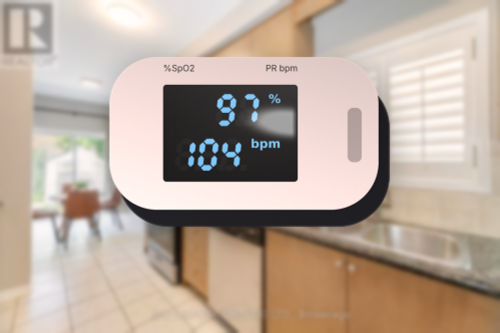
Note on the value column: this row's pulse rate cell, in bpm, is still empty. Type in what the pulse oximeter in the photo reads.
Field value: 104 bpm
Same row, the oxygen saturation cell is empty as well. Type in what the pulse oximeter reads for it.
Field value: 97 %
